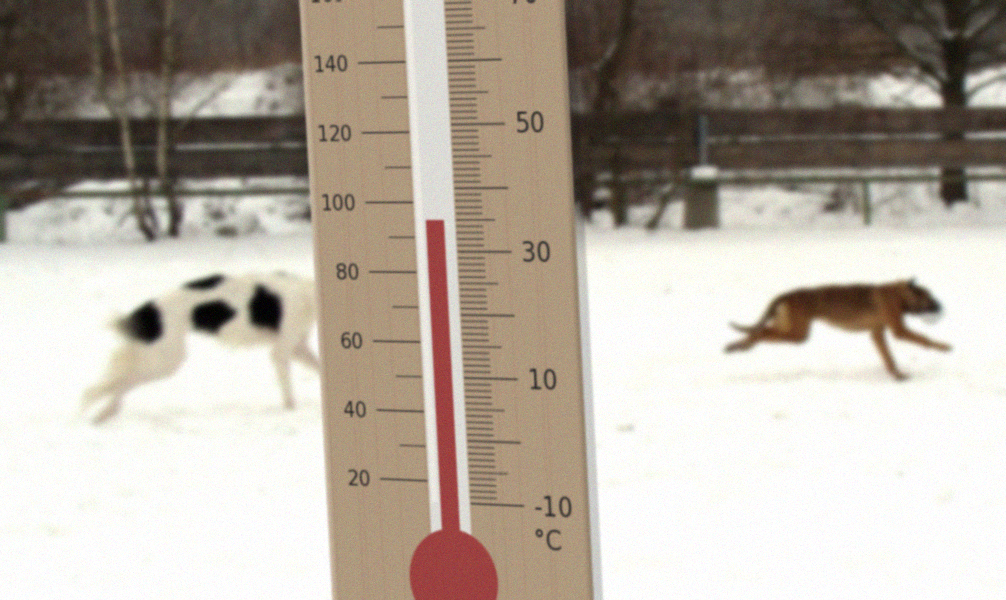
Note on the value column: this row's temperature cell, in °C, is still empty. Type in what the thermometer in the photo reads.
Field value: 35 °C
